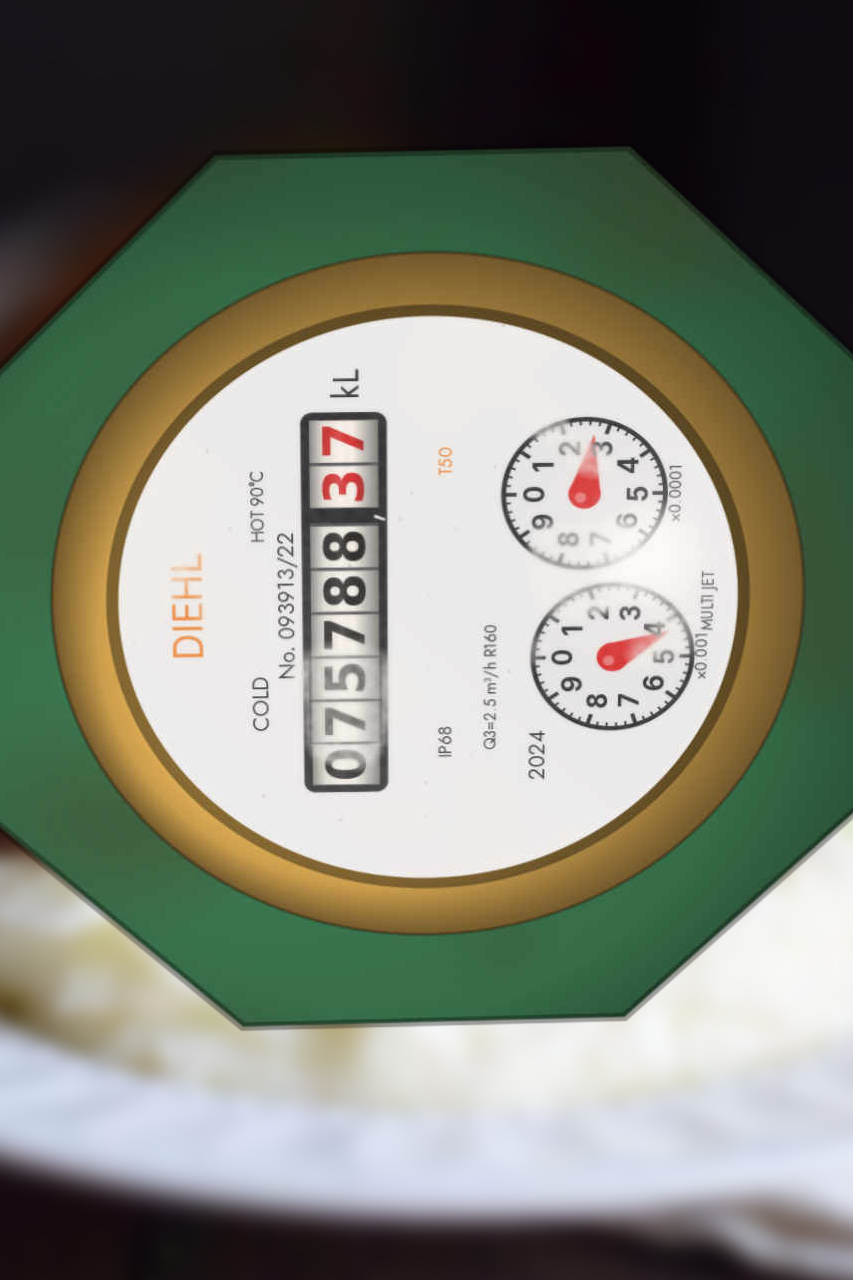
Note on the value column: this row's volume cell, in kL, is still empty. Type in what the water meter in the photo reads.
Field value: 75788.3742 kL
